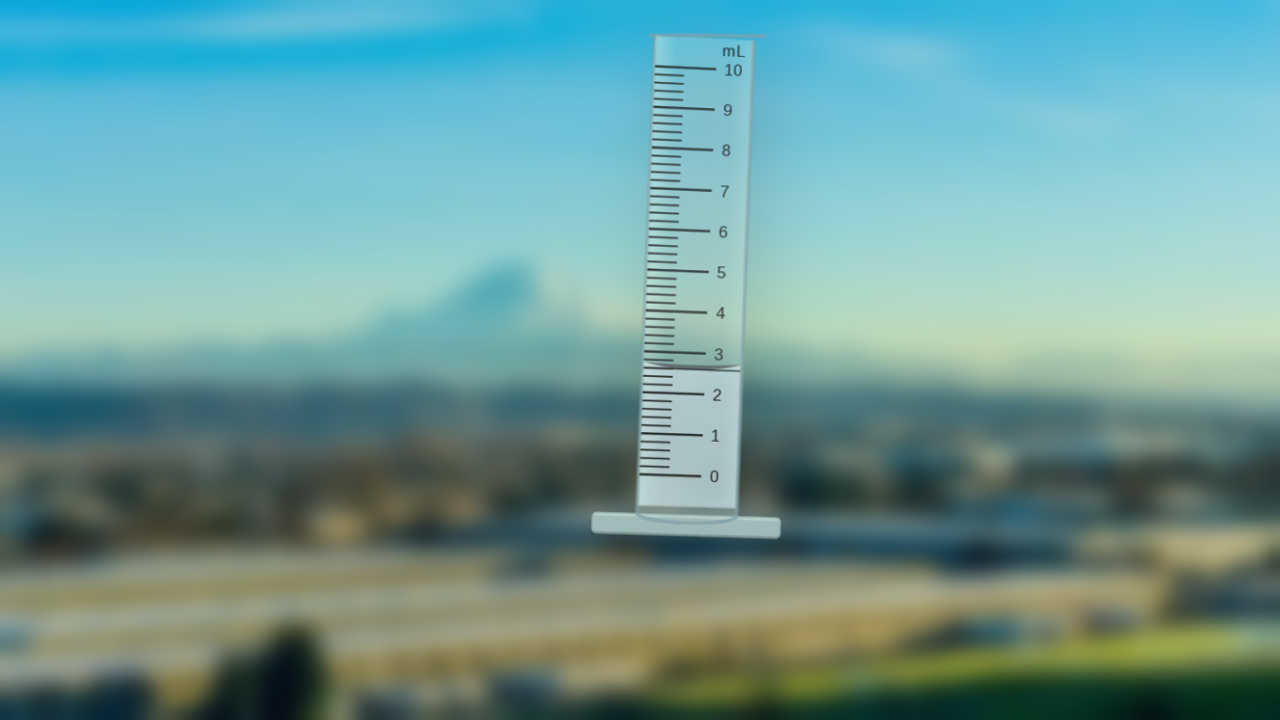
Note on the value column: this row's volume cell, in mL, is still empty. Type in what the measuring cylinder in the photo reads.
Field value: 2.6 mL
